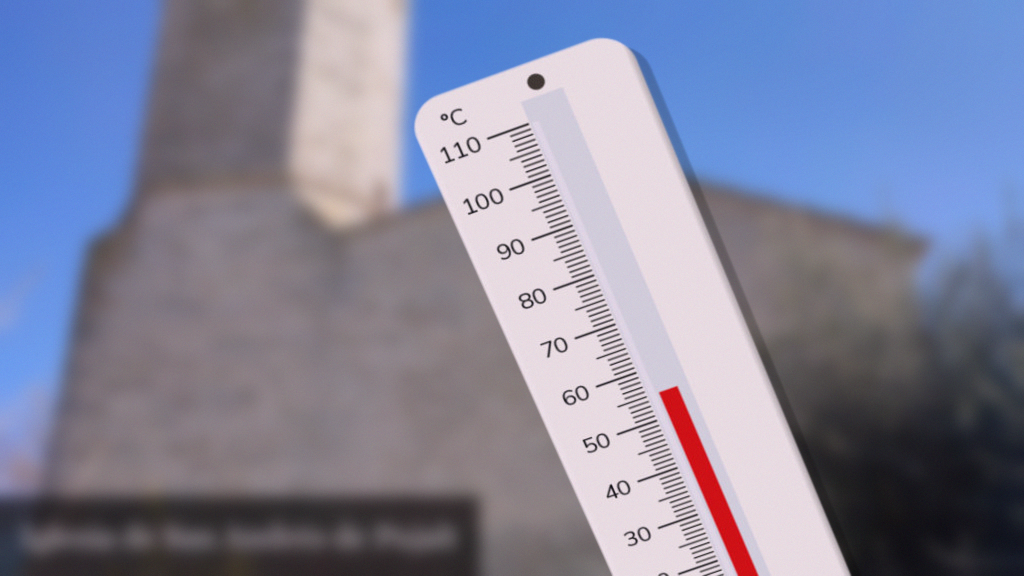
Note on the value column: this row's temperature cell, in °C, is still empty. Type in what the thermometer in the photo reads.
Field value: 55 °C
